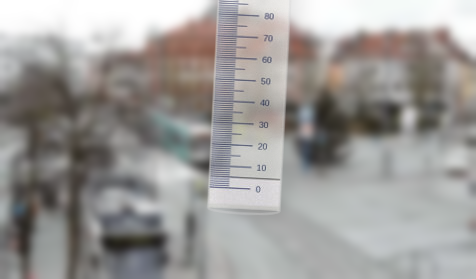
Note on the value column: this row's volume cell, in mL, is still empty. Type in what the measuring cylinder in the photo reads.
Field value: 5 mL
